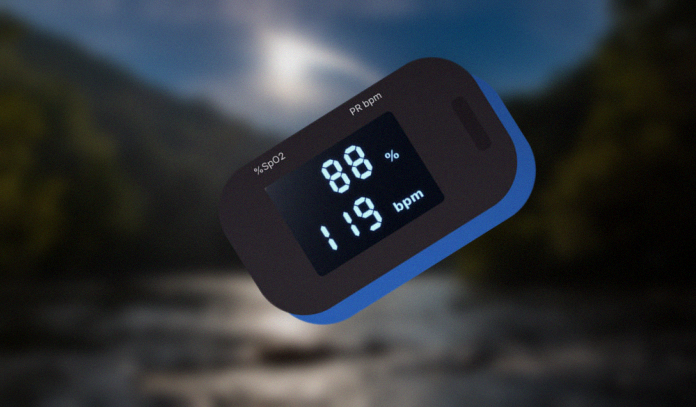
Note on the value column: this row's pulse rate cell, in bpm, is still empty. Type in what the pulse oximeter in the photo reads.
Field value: 119 bpm
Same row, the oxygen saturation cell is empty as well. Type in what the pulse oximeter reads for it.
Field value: 88 %
